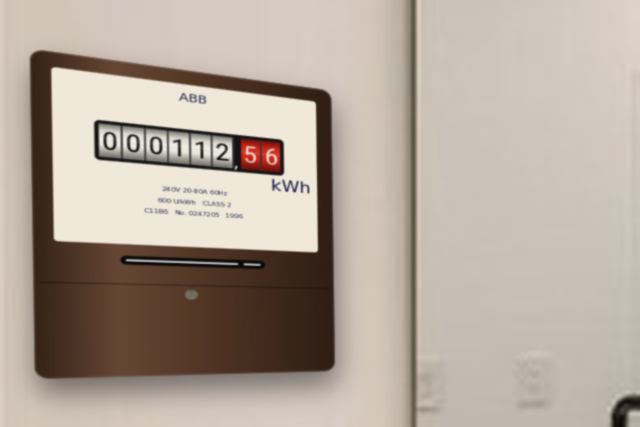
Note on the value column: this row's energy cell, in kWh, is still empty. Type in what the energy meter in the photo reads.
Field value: 112.56 kWh
